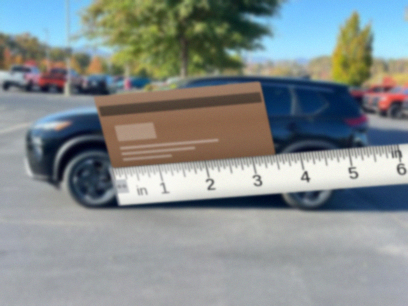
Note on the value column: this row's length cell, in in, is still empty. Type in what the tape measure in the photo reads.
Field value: 3.5 in
